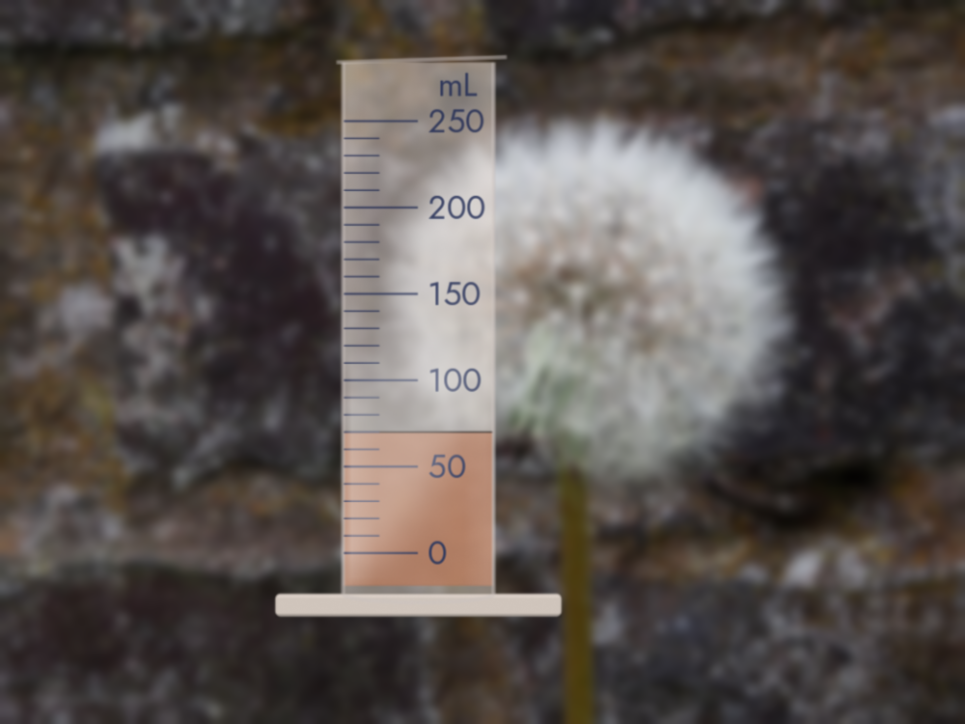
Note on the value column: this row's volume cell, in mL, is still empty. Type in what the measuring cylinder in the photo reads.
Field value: 70 mL
